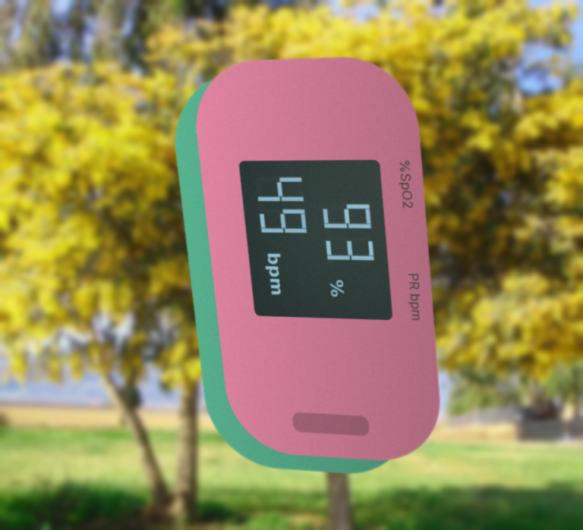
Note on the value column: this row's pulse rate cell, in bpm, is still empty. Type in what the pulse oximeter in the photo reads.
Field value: 49 bpm
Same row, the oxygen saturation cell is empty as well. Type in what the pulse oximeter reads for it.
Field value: 93 %
